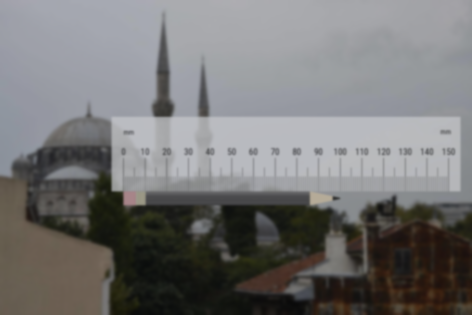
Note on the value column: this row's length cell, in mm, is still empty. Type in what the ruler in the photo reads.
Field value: 100 mm
